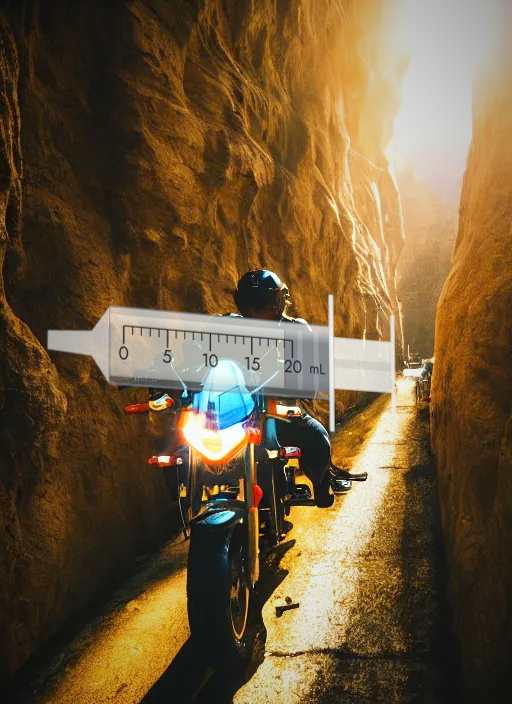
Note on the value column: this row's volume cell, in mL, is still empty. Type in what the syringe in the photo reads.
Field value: 19 mL
